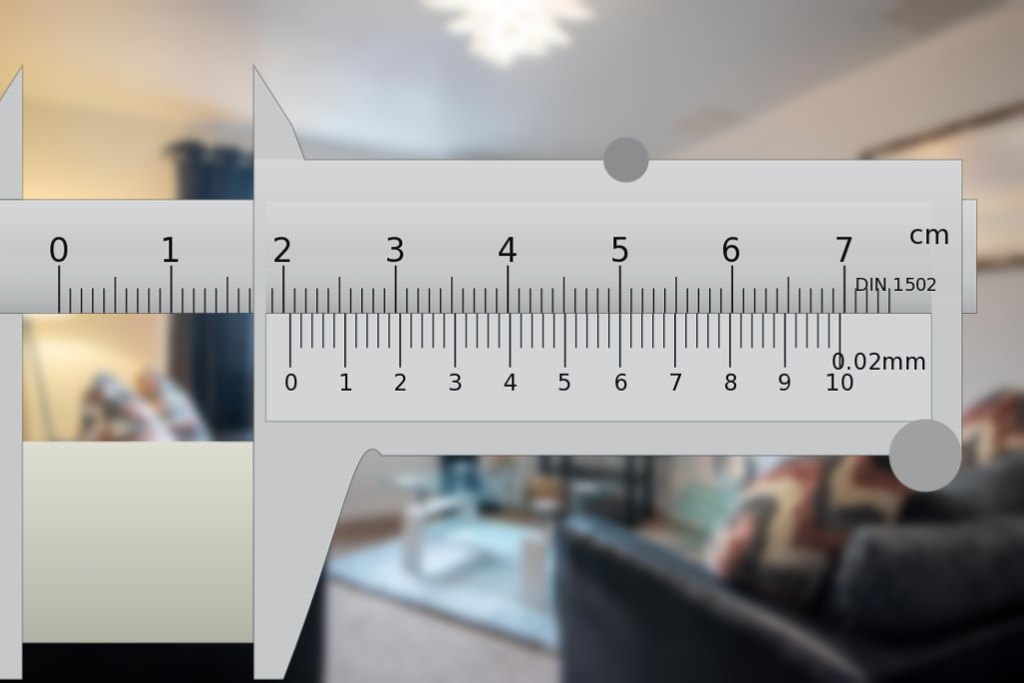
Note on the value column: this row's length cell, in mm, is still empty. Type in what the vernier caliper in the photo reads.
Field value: 20.6 mm
